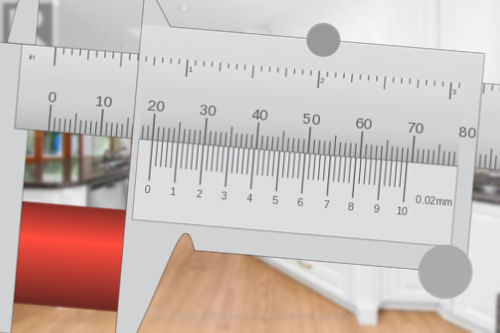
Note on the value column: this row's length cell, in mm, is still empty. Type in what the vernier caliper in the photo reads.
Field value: 20.0 mm
